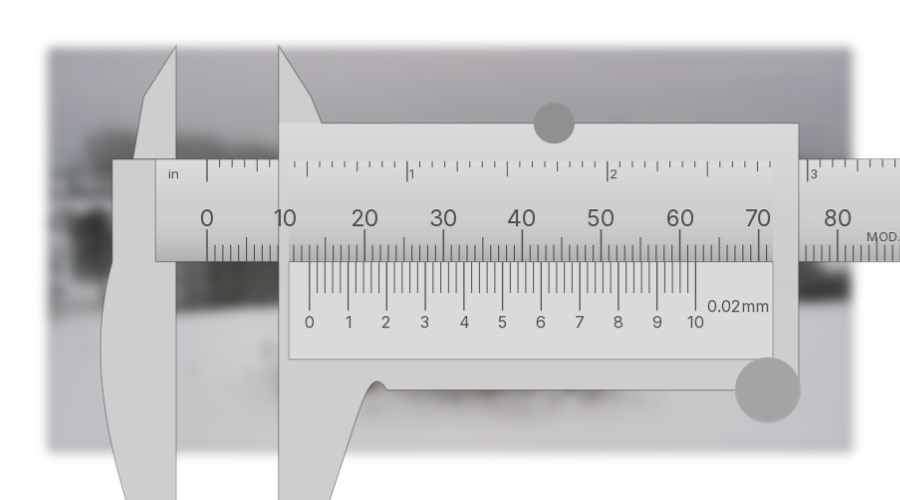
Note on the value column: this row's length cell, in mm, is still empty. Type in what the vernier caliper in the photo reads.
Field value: 13.0 mm
